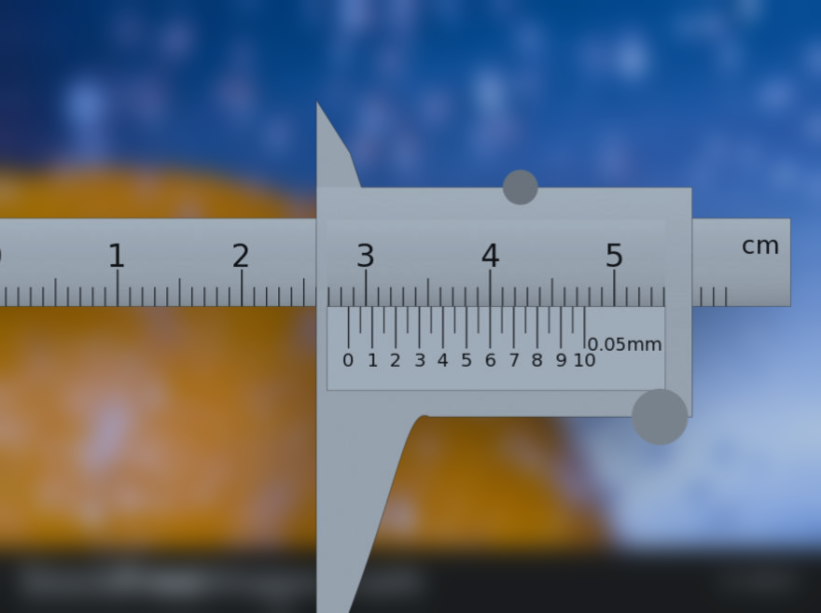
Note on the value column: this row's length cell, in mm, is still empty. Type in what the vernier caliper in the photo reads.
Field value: 28.6 mm
